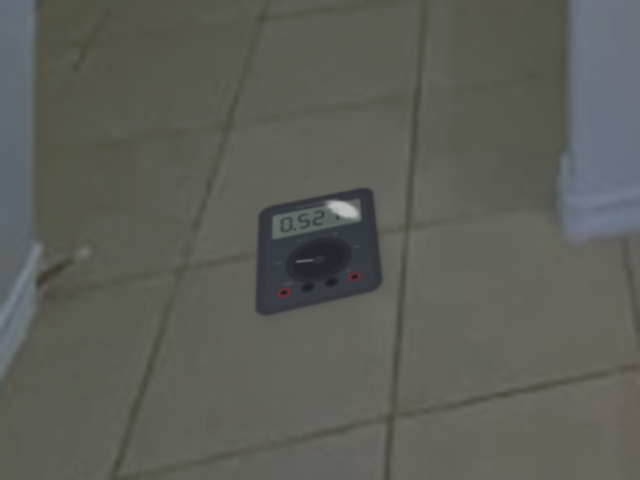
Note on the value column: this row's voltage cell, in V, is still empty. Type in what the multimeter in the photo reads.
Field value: 0.527 V
